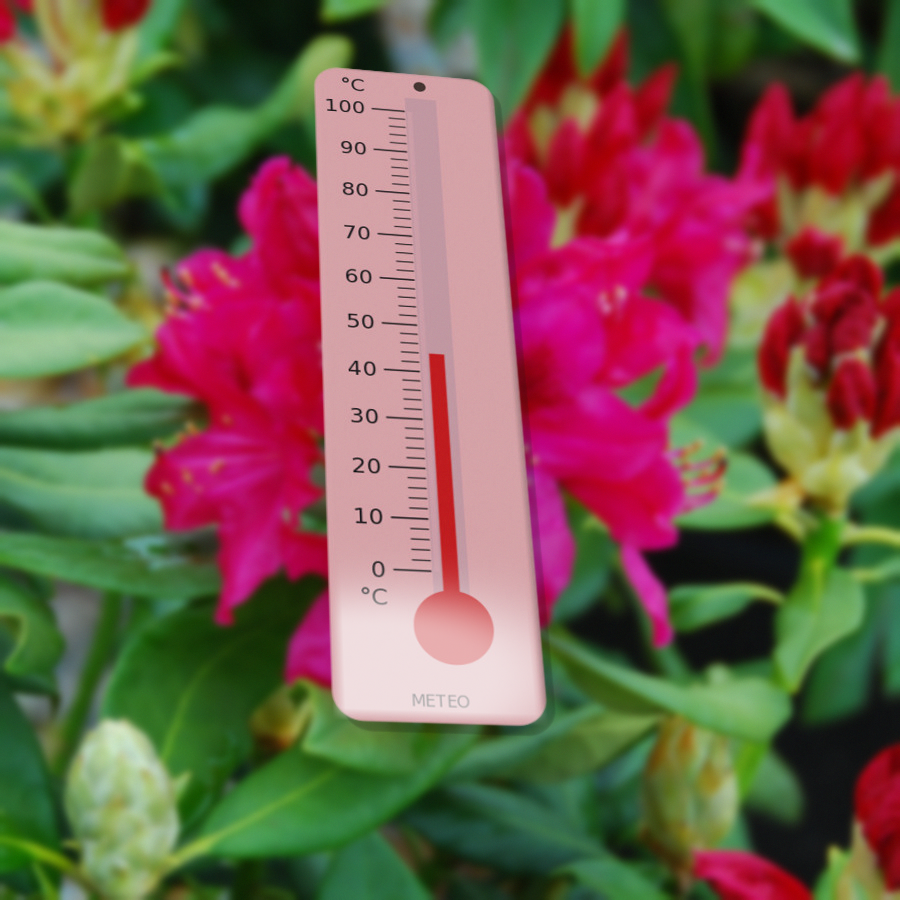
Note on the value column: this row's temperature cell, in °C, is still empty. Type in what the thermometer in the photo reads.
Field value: 44 °C
